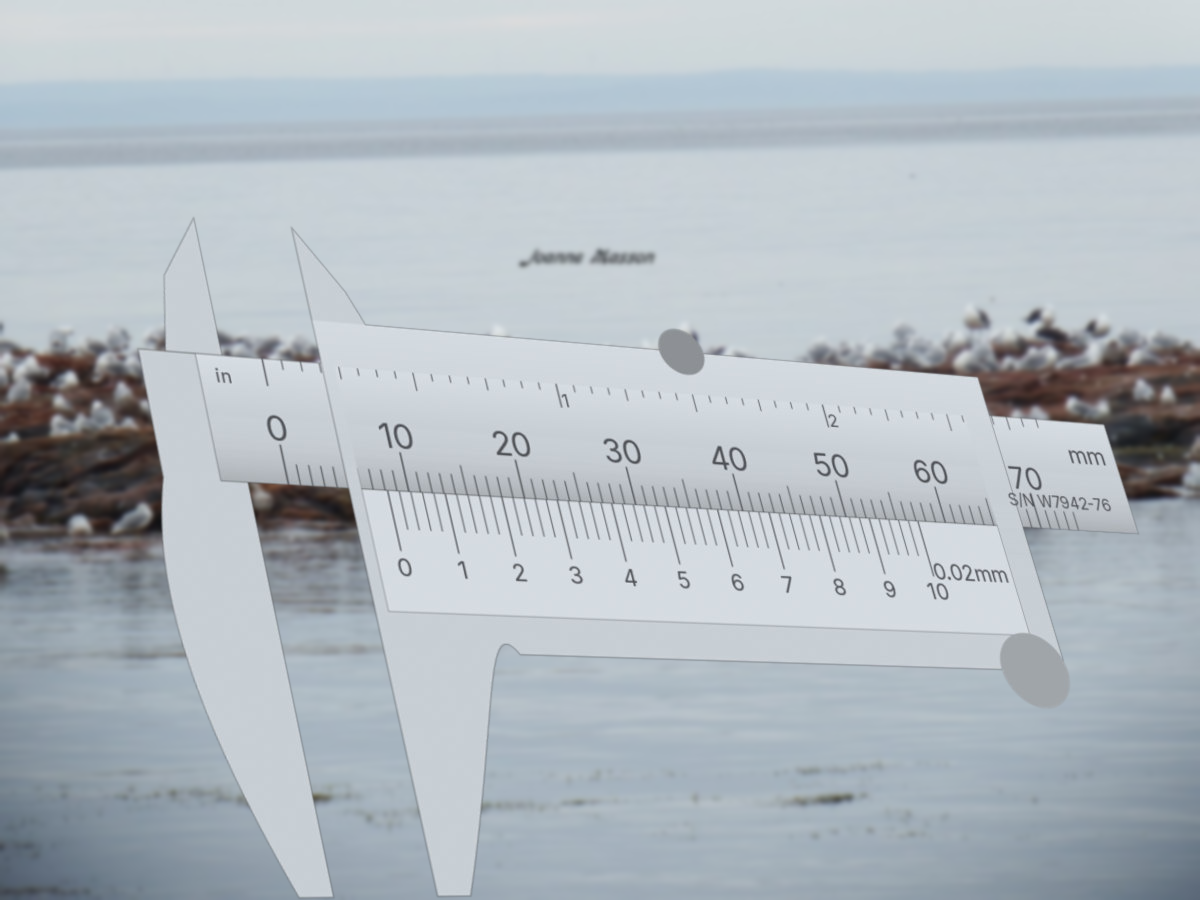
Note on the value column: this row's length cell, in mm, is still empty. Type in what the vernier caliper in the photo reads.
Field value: 8.2 mm
